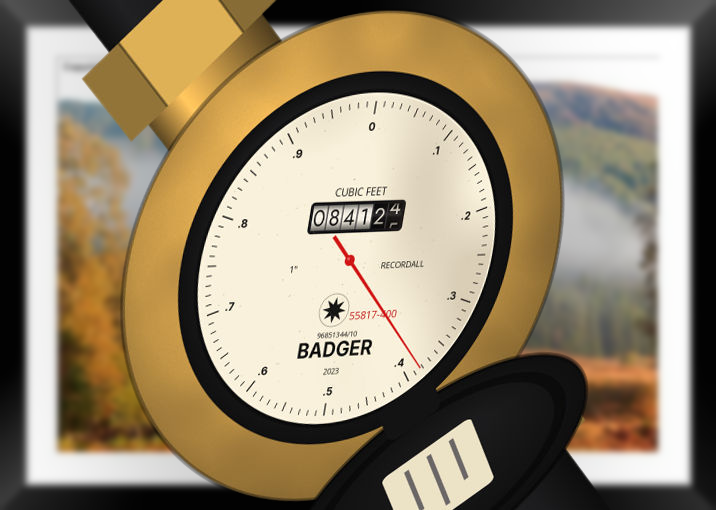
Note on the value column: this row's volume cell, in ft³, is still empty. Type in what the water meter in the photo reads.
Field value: 84124.38 ft³
